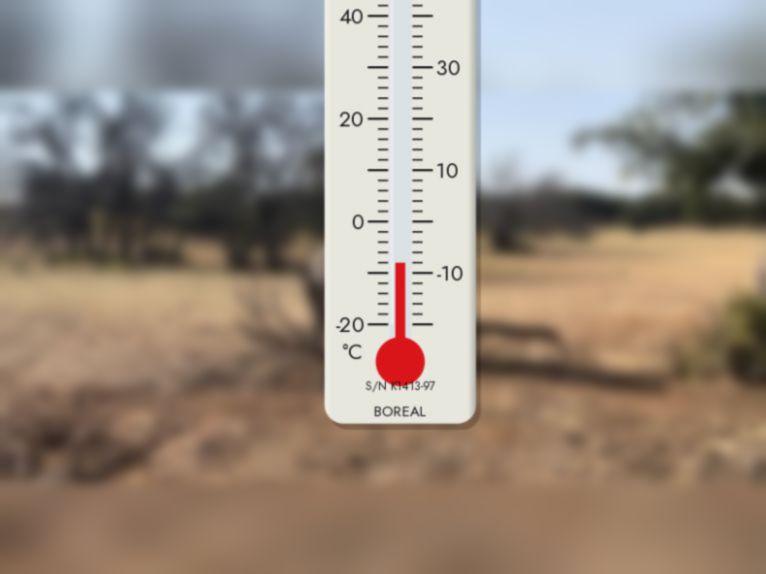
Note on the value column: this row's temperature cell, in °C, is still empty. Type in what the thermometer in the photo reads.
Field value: -8 °C
